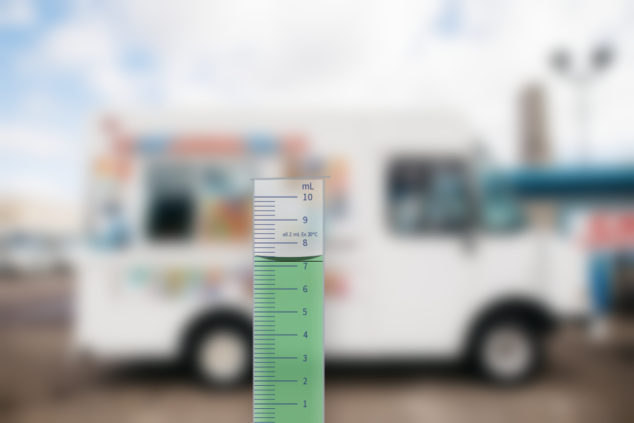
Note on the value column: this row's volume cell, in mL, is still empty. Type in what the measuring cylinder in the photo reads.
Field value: 7.2 mL
